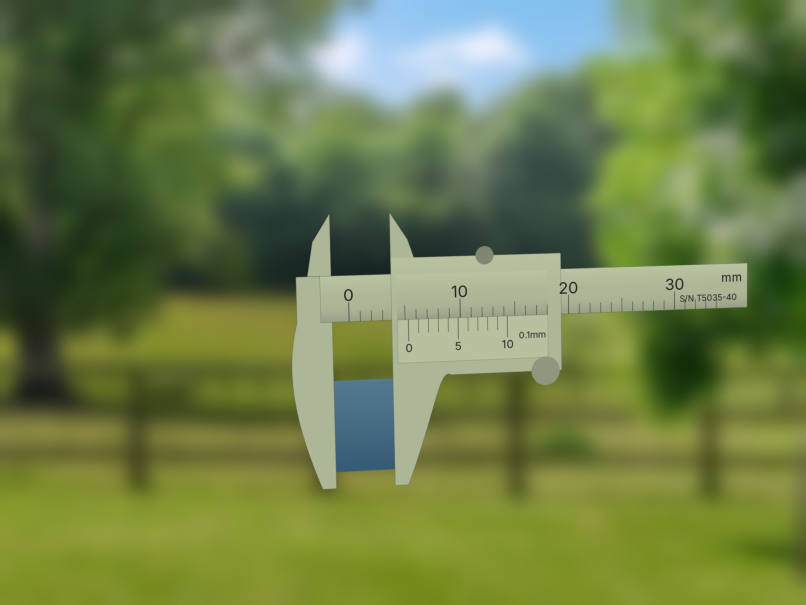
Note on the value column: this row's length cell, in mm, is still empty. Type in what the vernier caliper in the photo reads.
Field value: 5.3 mm
